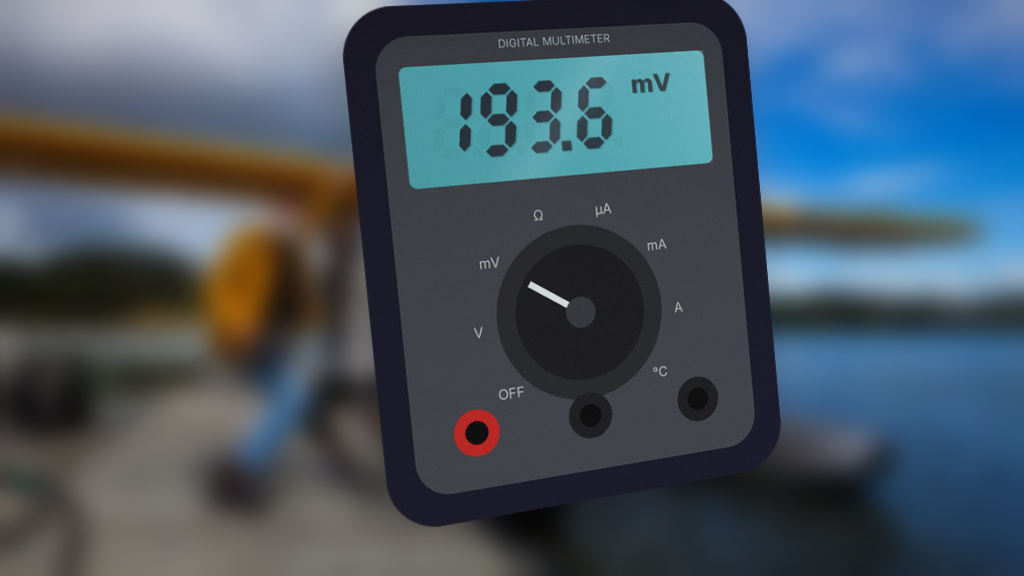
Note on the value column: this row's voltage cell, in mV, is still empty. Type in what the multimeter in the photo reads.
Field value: 193.6 mV
